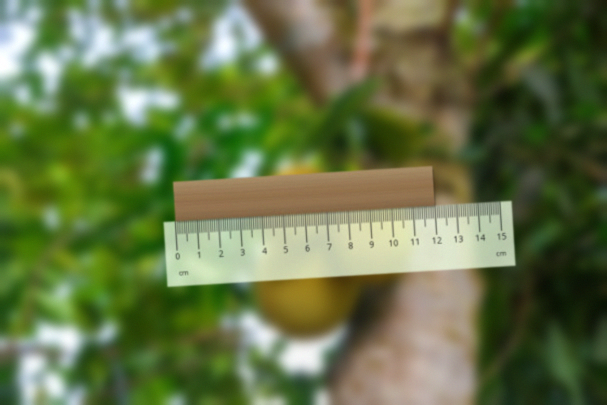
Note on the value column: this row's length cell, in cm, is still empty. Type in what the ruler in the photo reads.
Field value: 12 cm
